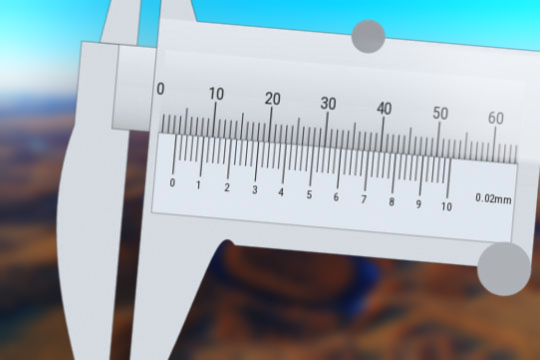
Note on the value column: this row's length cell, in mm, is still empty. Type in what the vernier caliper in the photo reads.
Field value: 3.5 mm
